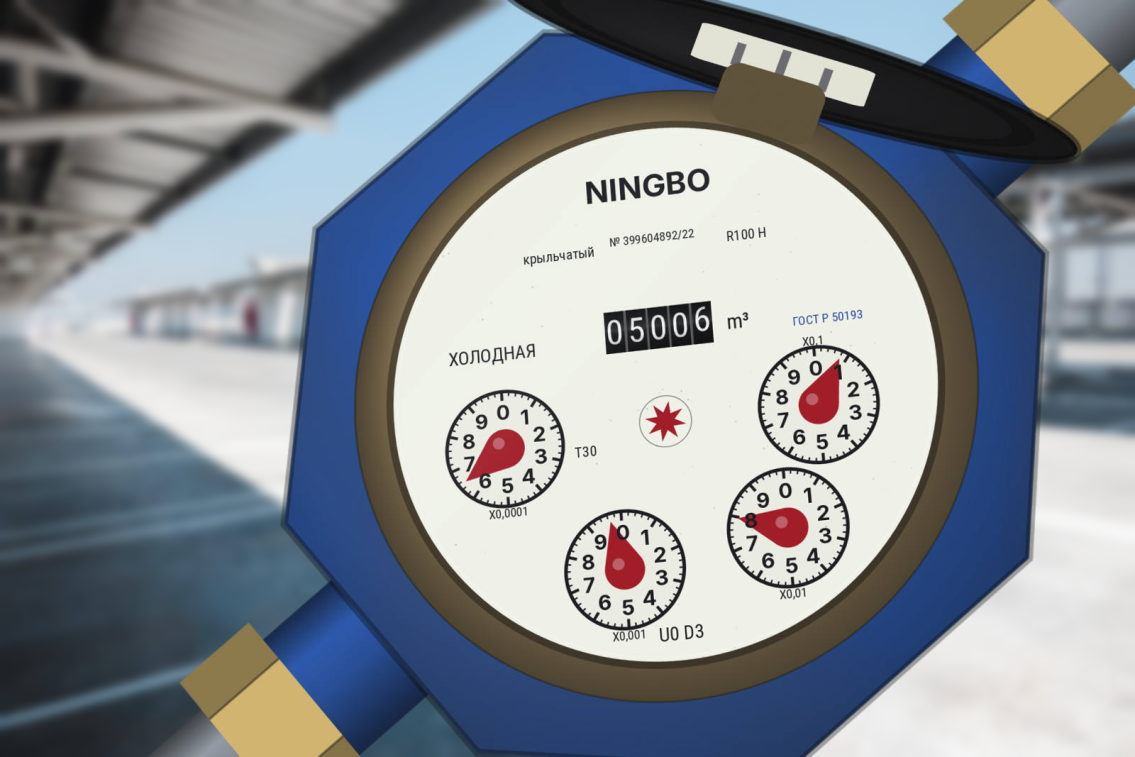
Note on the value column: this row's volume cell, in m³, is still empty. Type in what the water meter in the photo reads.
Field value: 5006.0796 m³
